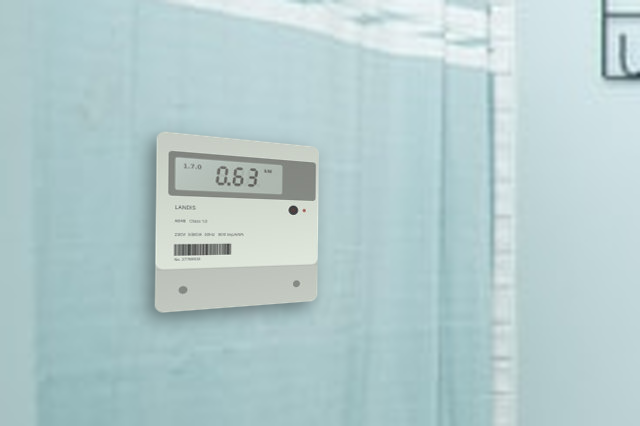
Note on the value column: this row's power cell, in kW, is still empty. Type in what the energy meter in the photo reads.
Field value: 0.63 kW
